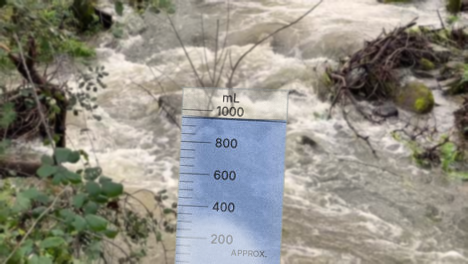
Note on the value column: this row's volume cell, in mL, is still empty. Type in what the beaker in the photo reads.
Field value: 950 mL
